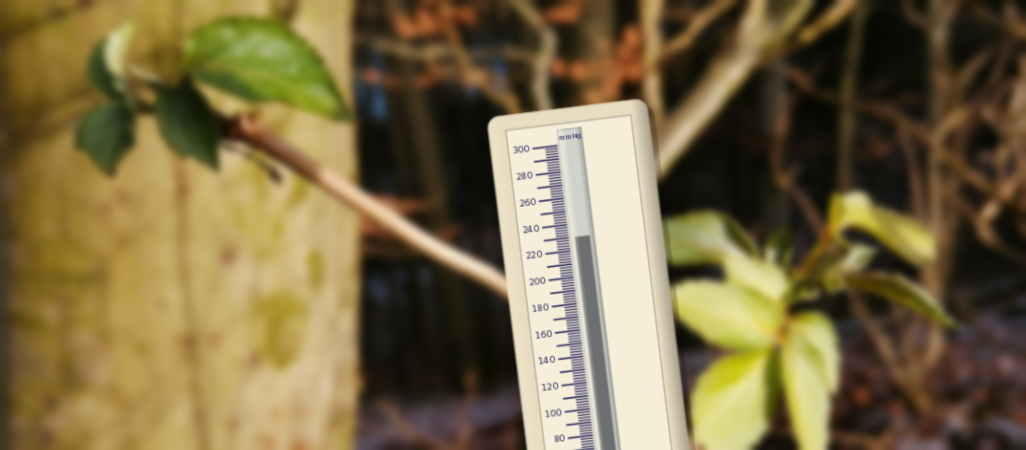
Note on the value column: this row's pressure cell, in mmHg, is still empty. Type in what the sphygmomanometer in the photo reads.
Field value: 230 mmHg
